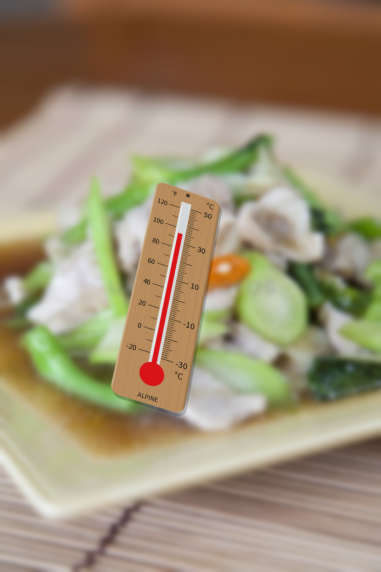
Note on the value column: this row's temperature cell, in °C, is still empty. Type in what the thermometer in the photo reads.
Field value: 35 °C
